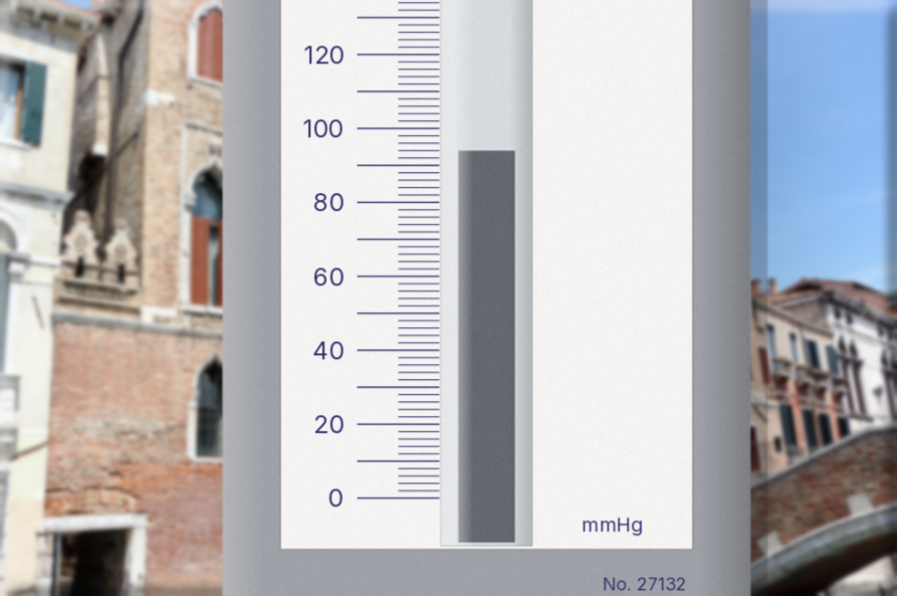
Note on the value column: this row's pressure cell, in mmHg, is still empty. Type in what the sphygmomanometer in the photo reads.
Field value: 94 mmHg
